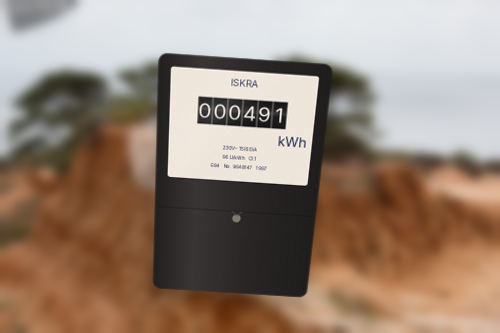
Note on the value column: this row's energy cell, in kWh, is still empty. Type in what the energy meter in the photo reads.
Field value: 491 kWh
